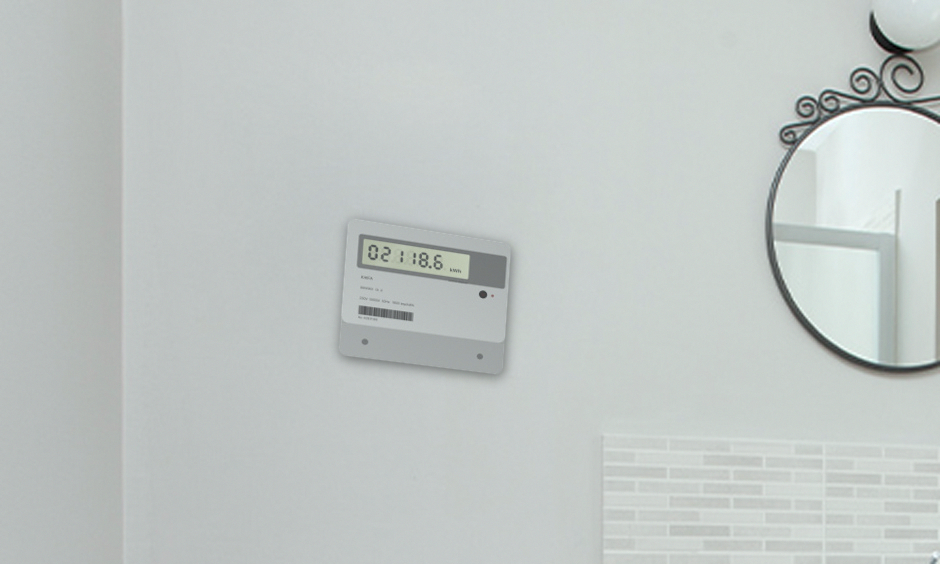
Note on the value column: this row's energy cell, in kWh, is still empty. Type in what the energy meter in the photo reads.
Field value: 2118.6 kWh
